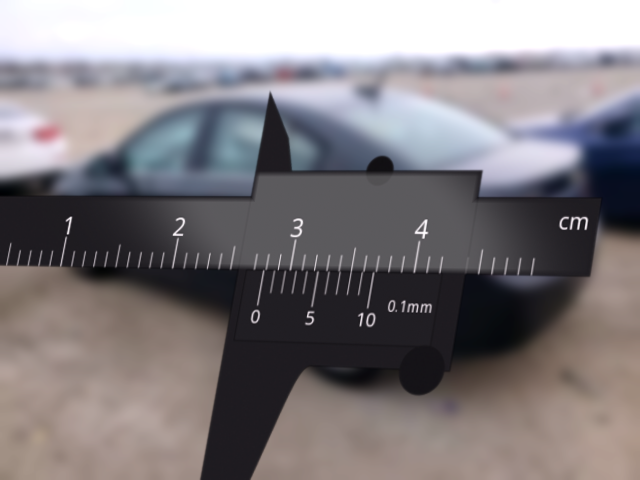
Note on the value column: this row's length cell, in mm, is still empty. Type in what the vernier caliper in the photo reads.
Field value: 27.8 mm
